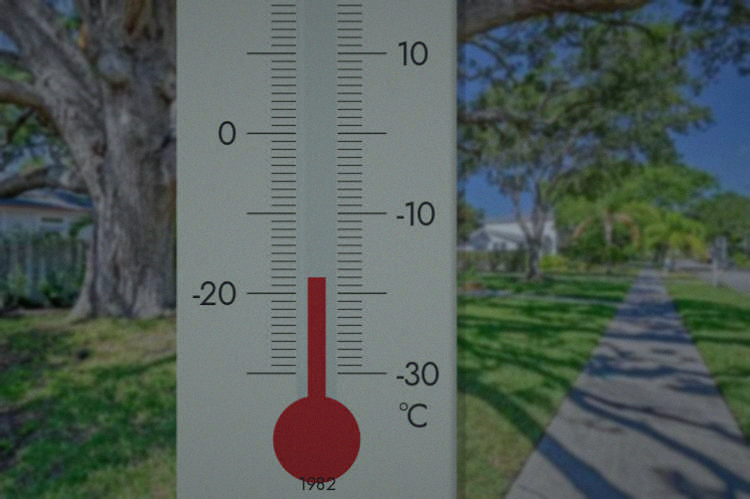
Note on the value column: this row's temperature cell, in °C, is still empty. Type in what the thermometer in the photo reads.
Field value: -18 °C
